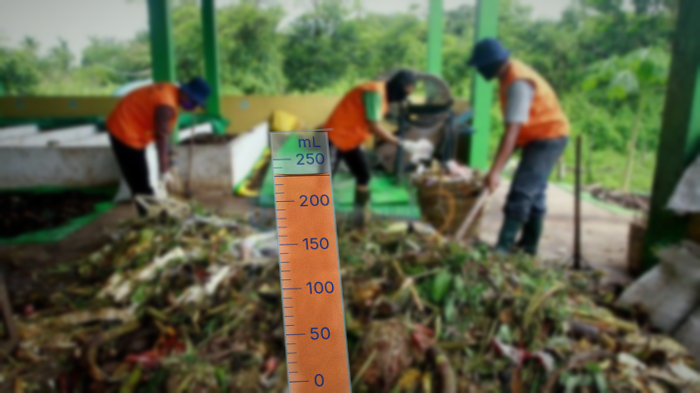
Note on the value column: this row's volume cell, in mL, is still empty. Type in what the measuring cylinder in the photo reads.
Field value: 230 mL
